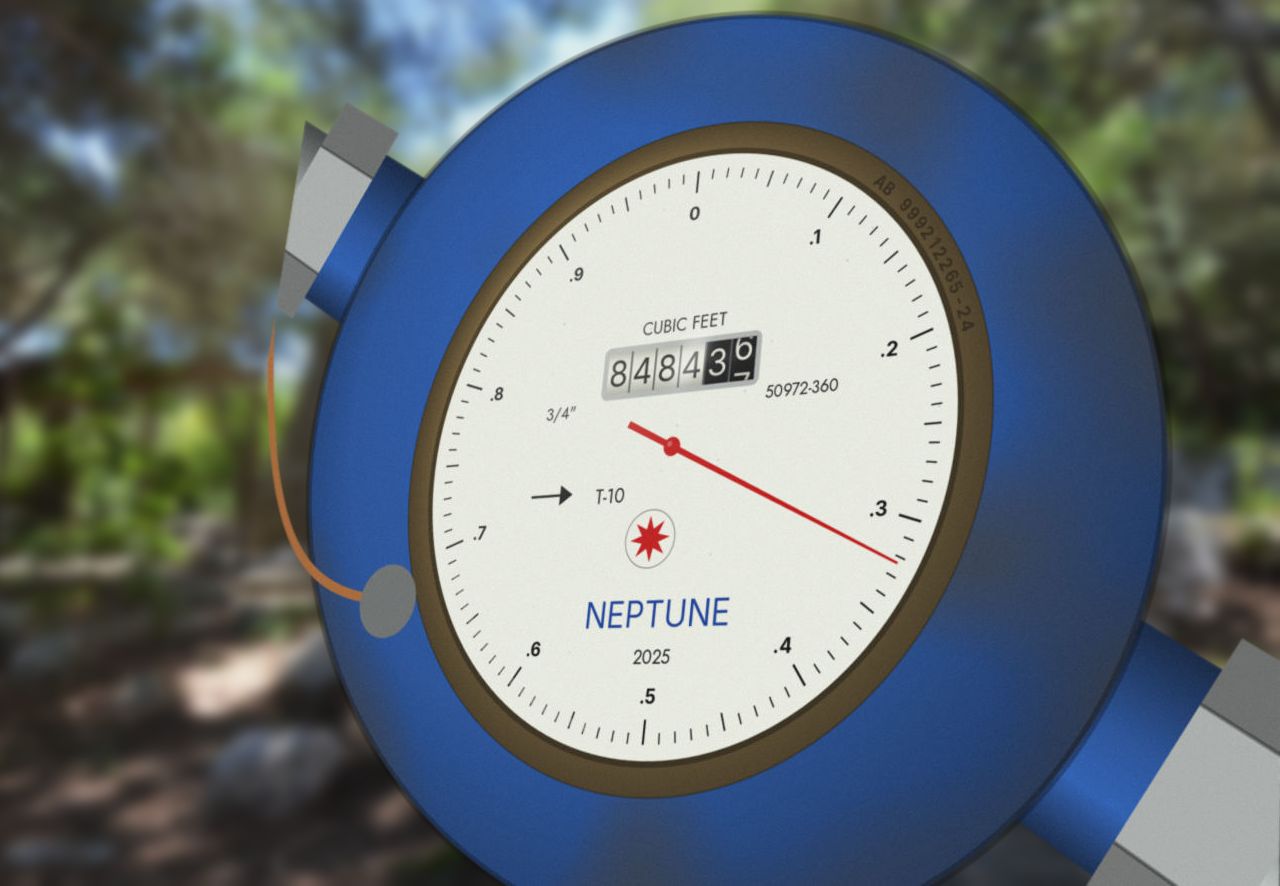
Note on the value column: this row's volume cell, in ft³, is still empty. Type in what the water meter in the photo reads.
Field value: 848436.32 ft³
